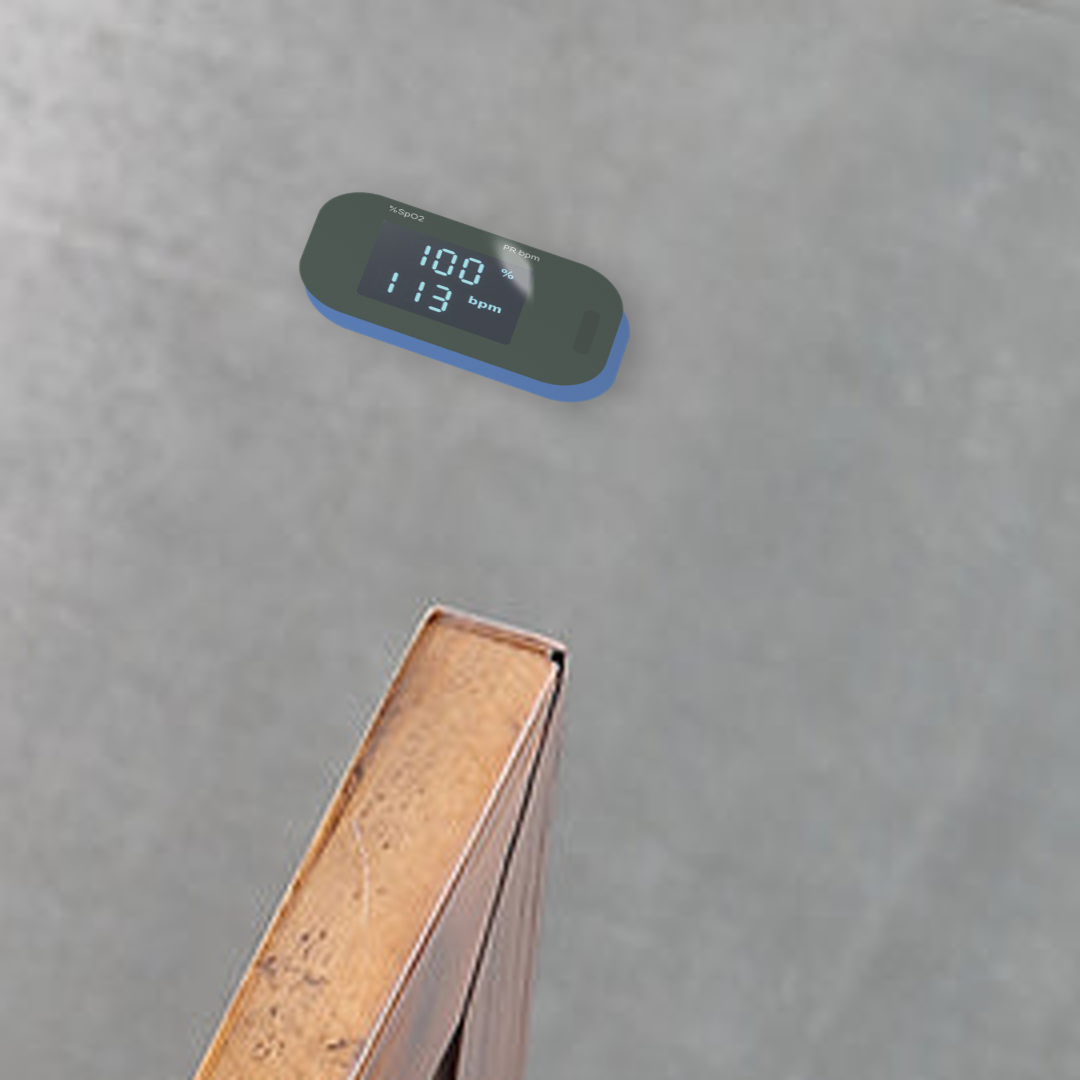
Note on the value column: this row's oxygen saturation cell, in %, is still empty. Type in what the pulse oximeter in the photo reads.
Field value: 100 %
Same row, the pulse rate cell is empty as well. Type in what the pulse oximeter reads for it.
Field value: 113 bpm
